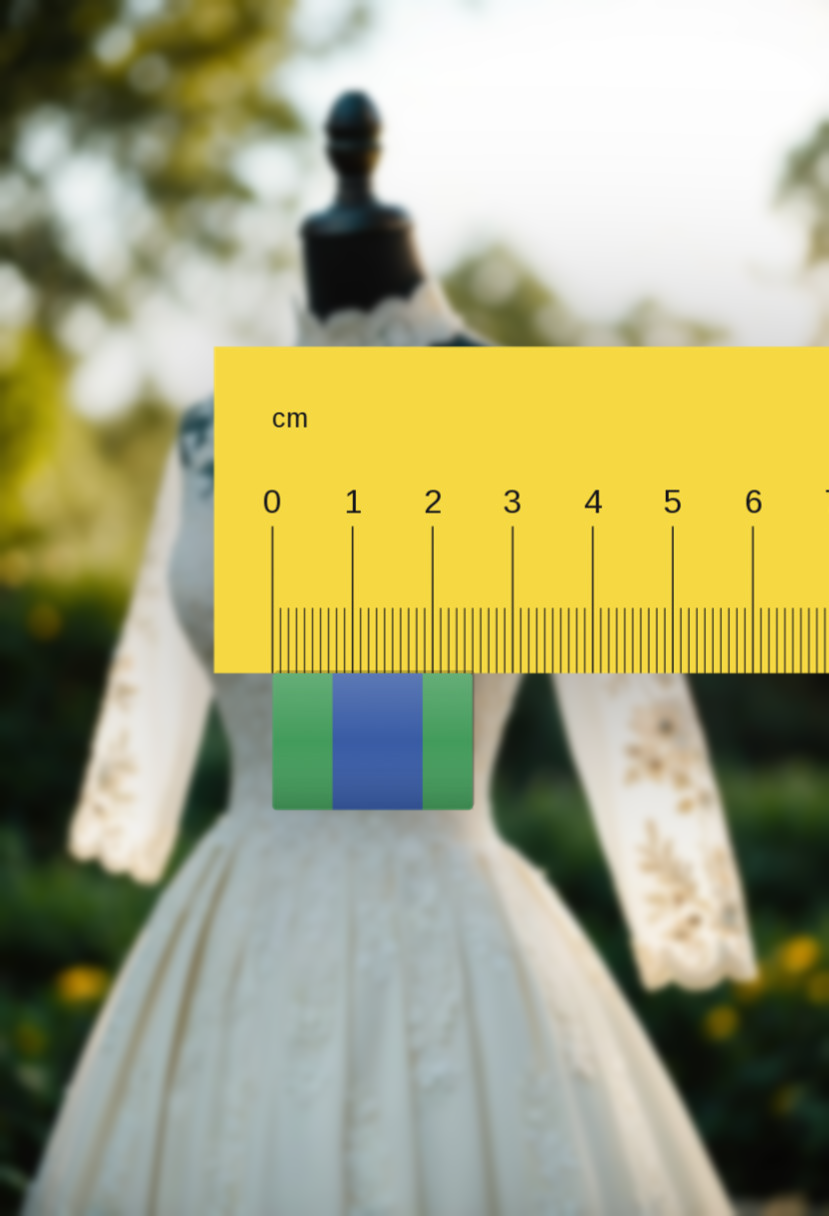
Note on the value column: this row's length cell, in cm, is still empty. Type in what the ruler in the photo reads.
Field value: 2.5 cm
